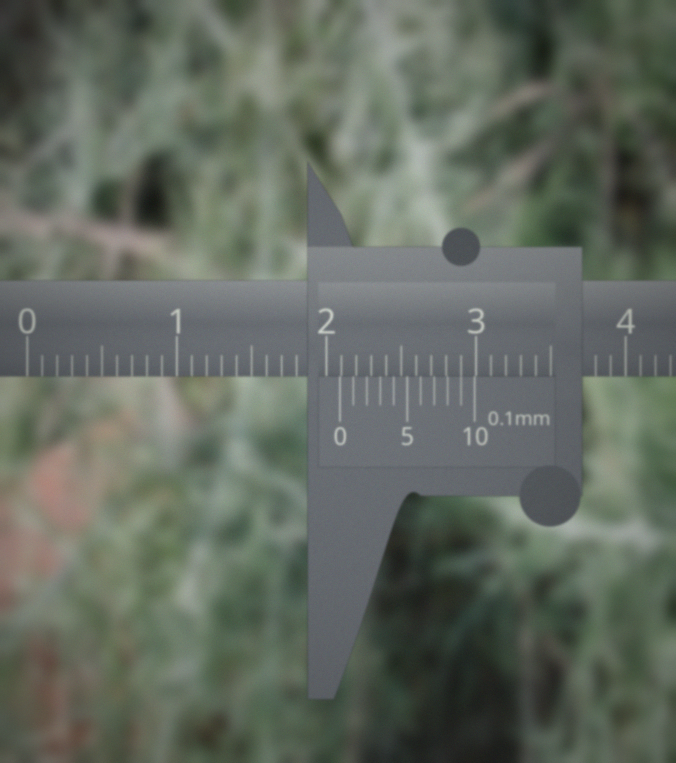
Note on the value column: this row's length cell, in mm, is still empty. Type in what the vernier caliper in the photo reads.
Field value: 20.9 mm
